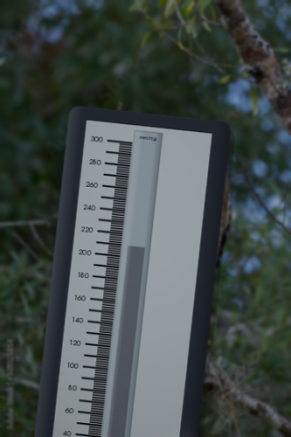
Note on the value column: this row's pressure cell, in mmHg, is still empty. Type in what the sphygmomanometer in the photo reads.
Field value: 210 mmHg
